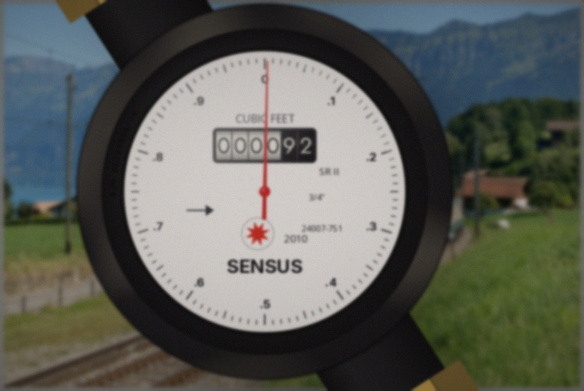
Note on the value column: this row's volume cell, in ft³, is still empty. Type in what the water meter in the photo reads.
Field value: 92.00 ft³
